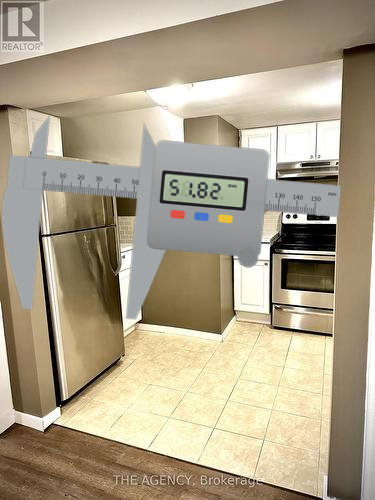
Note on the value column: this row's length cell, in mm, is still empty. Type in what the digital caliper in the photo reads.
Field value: 51.82 mm
